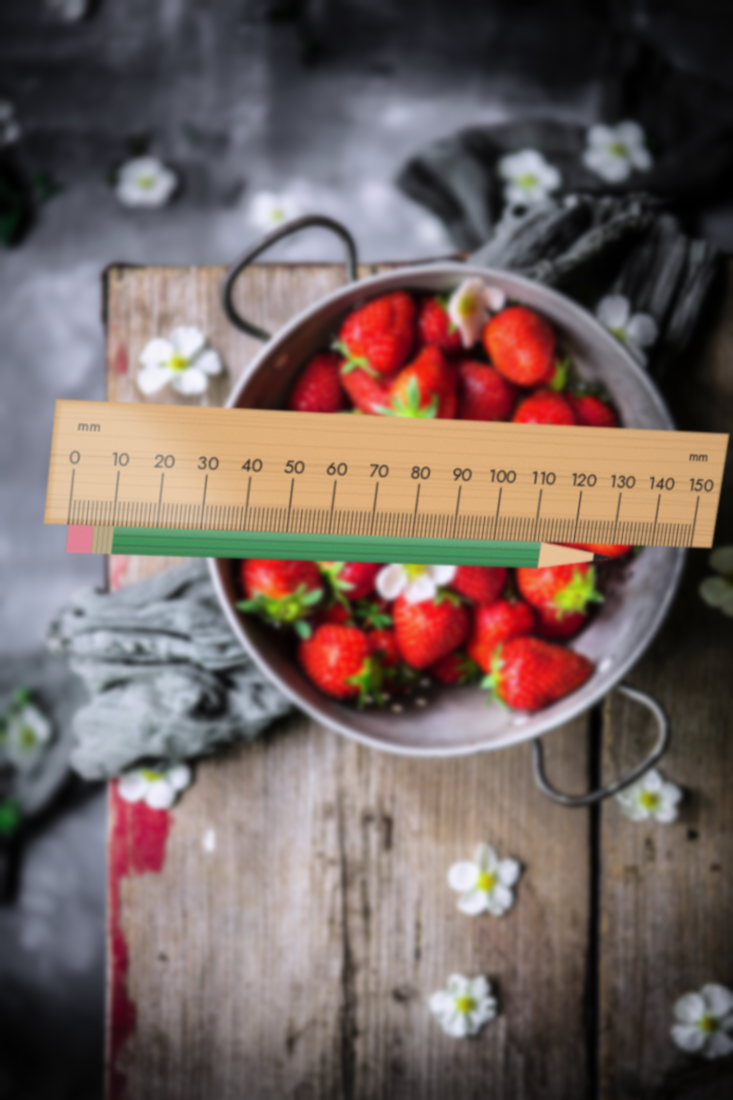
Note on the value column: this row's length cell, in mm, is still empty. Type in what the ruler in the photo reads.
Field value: 130 mm
